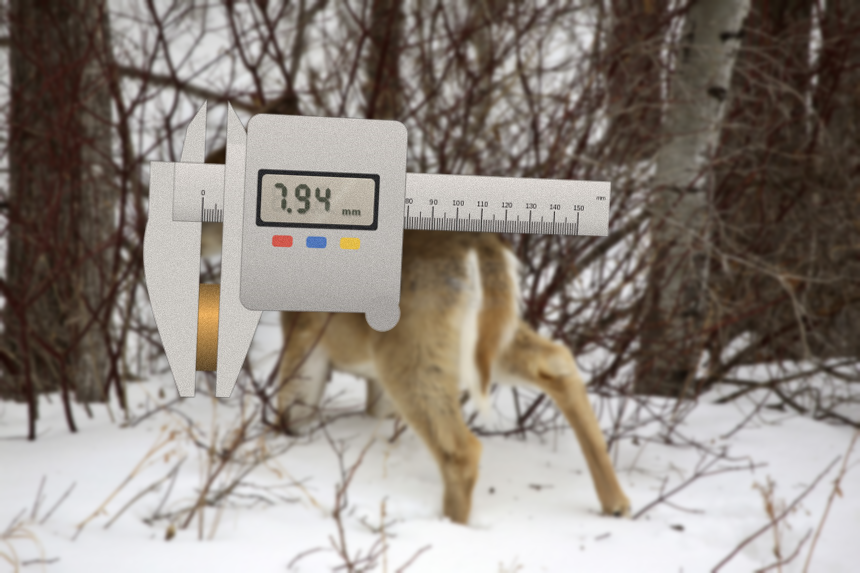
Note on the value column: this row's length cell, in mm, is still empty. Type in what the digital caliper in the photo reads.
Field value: 7.94 mm
